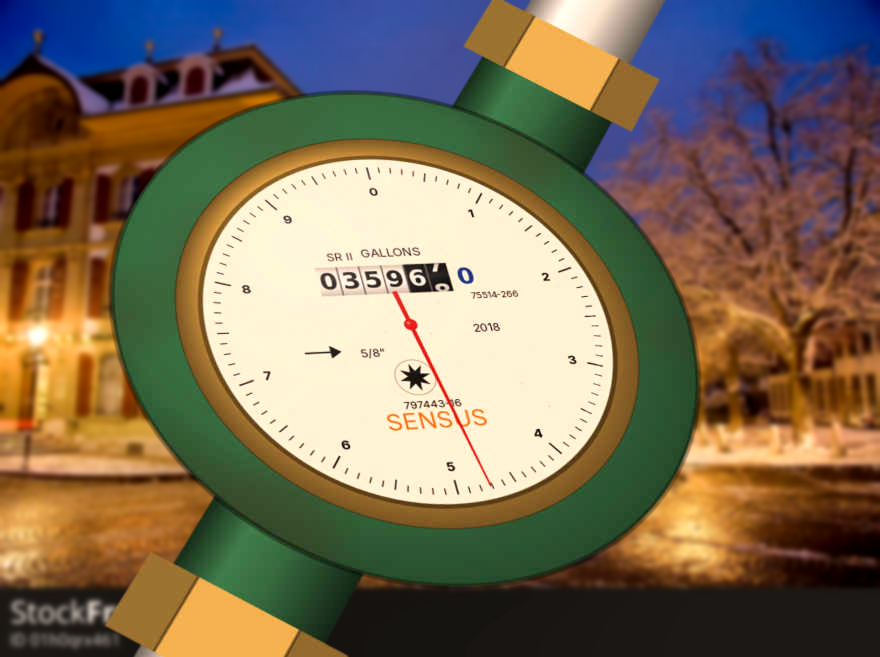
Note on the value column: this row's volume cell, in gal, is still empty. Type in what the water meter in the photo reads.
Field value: 359674.7 gal
